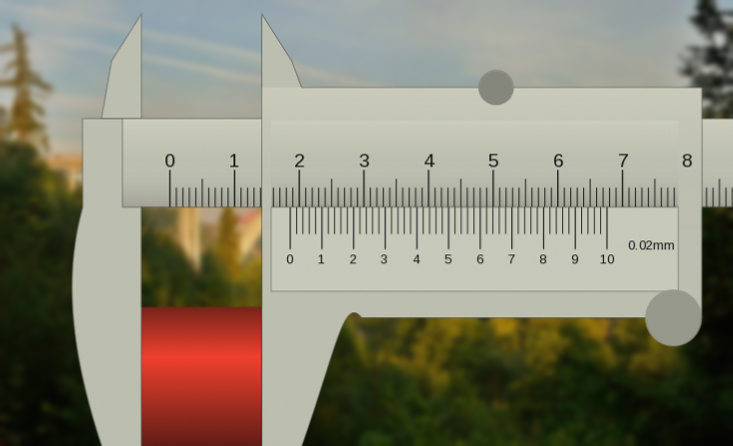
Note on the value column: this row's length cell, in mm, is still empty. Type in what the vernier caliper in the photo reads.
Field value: 18.6 mm
